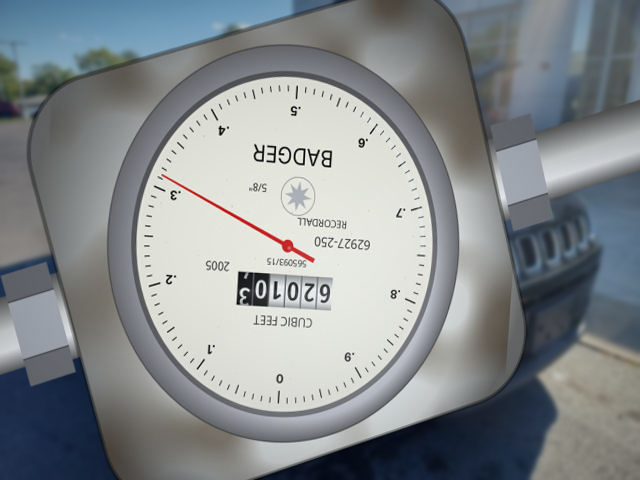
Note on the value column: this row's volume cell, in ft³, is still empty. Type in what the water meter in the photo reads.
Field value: 620103.31 ft³
